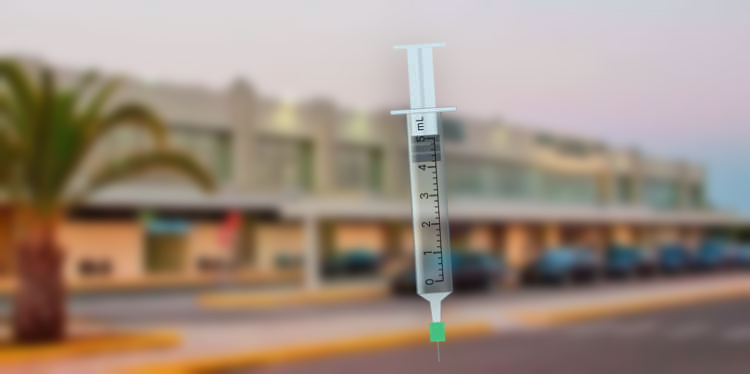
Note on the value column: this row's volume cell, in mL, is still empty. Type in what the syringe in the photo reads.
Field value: 4.2 mL
